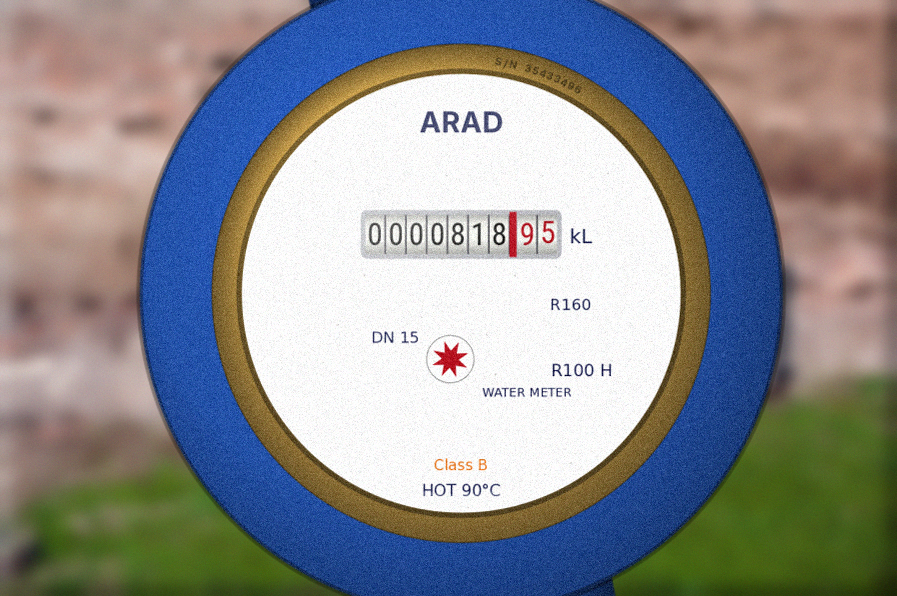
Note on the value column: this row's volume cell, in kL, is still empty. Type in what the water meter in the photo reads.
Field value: 818.95 kL
